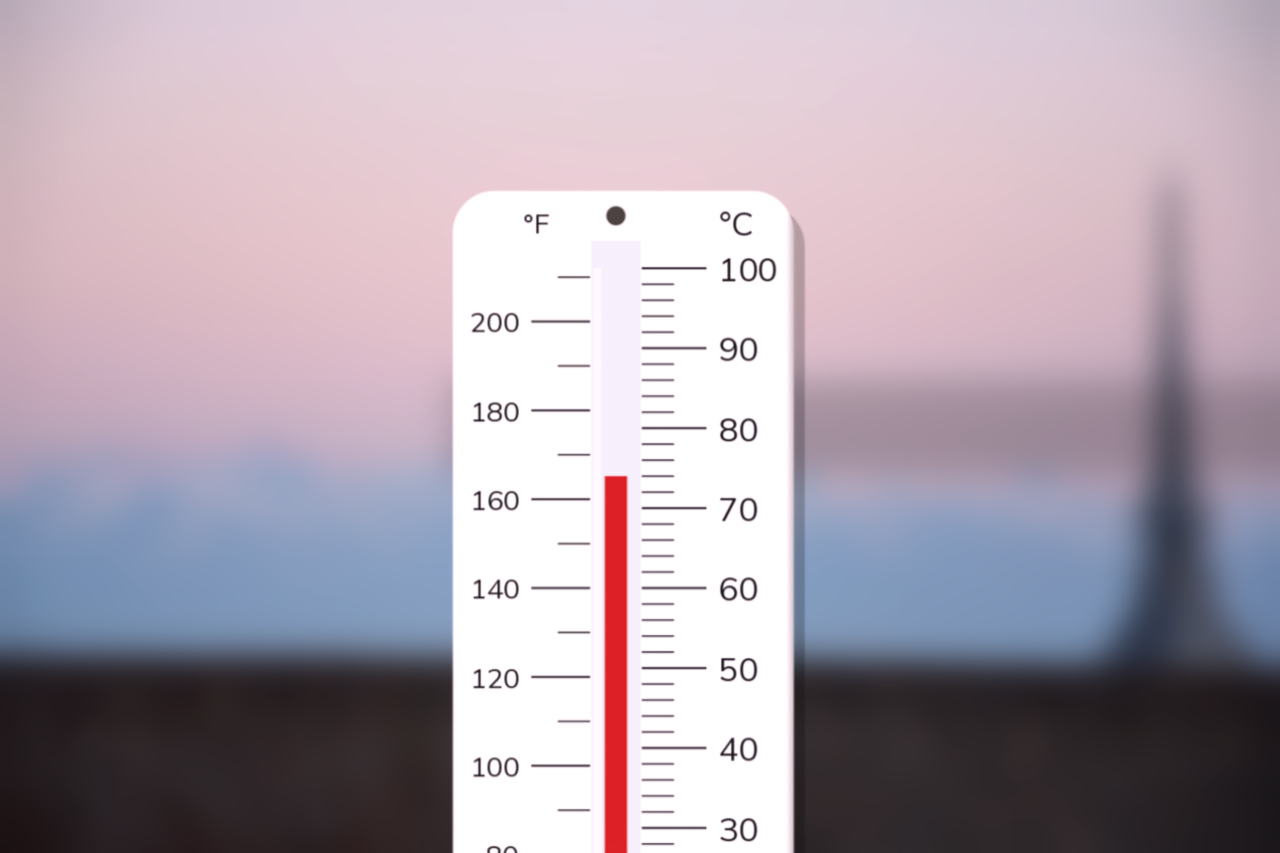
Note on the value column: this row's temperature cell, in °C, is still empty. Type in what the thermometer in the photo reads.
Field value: 74 °C
